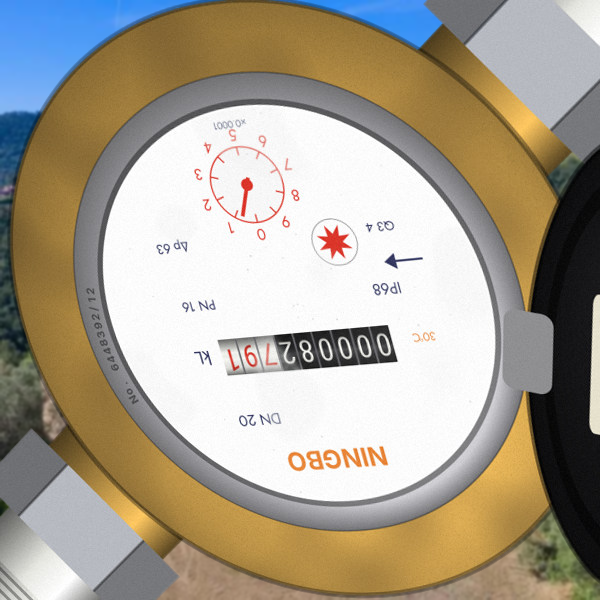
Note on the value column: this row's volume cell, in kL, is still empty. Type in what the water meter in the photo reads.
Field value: 82.7910 kL
